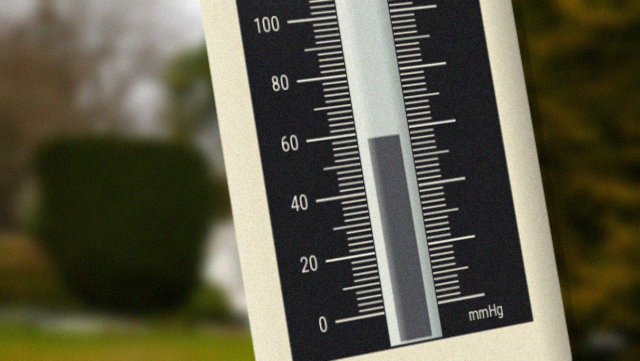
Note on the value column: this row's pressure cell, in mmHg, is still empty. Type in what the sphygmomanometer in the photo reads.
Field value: 58 mmHg
